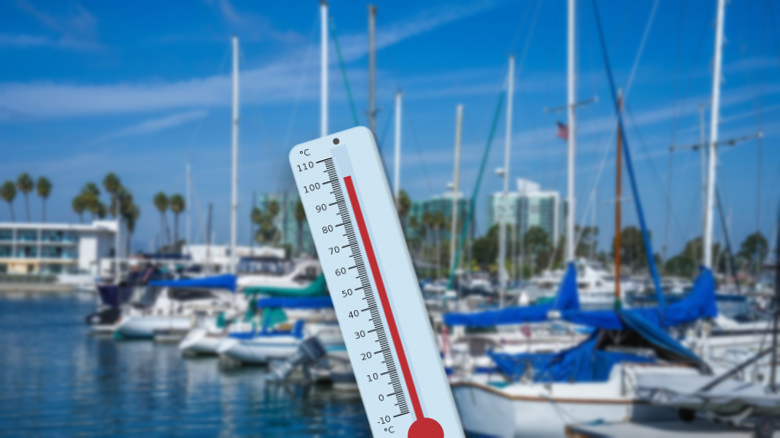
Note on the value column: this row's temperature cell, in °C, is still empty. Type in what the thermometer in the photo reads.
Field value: 100 °C
